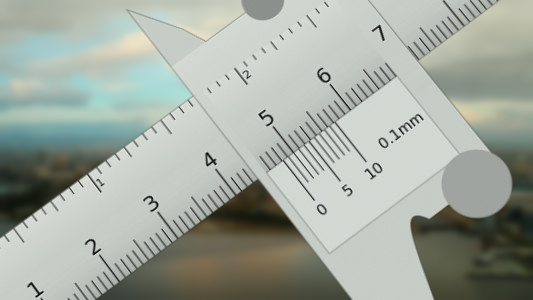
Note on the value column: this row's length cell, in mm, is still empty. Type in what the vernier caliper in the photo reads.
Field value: 48.2 mm
